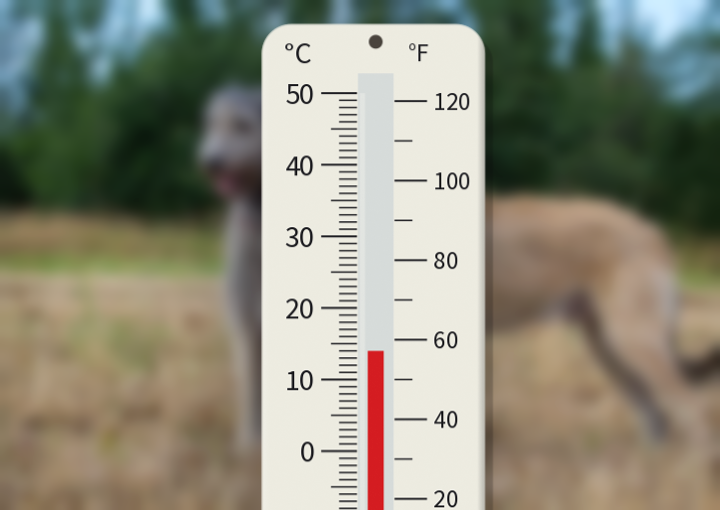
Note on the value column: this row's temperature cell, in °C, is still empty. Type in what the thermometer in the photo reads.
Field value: 14 °C
